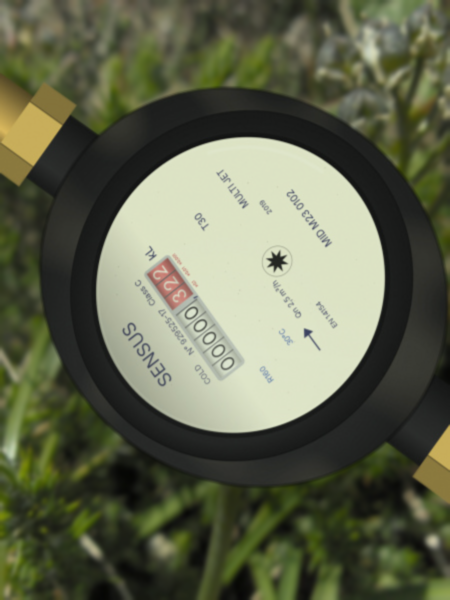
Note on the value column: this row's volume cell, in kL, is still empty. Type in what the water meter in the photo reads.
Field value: 0.322 kL
